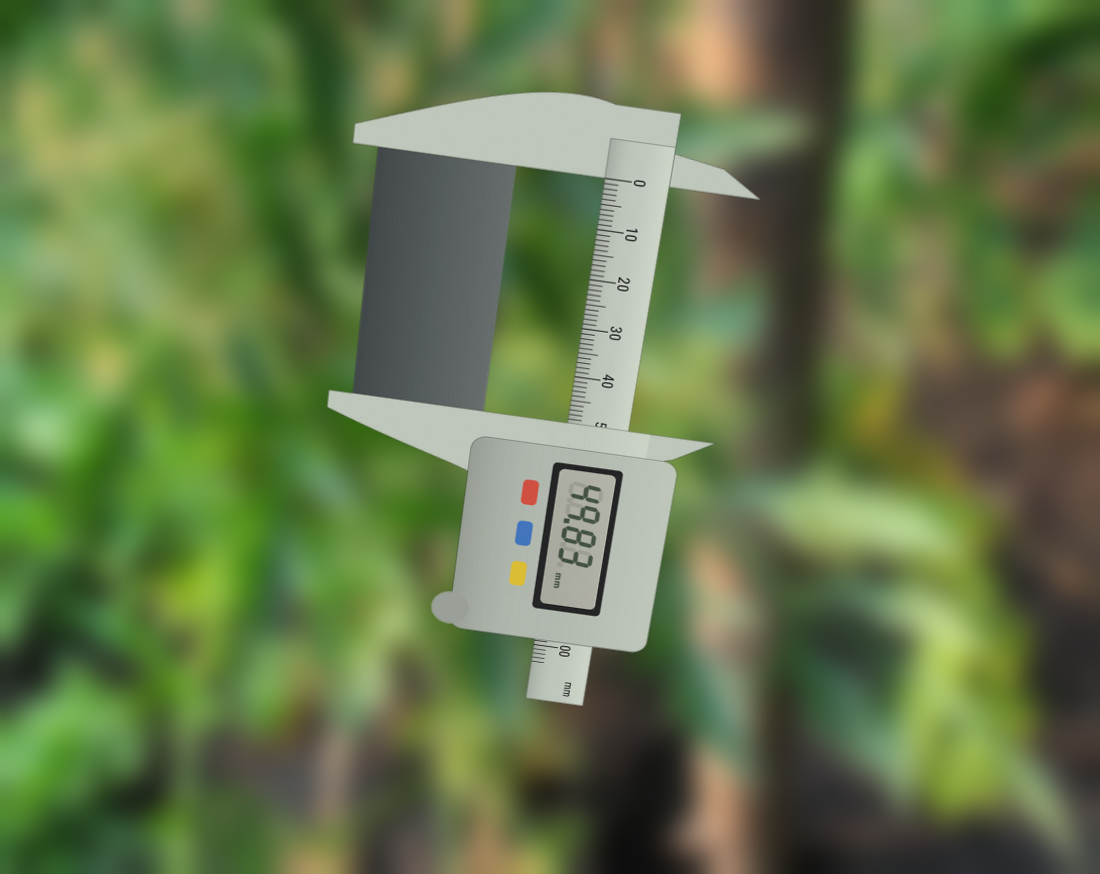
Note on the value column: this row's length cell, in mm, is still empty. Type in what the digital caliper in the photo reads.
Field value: 49.83 mm
